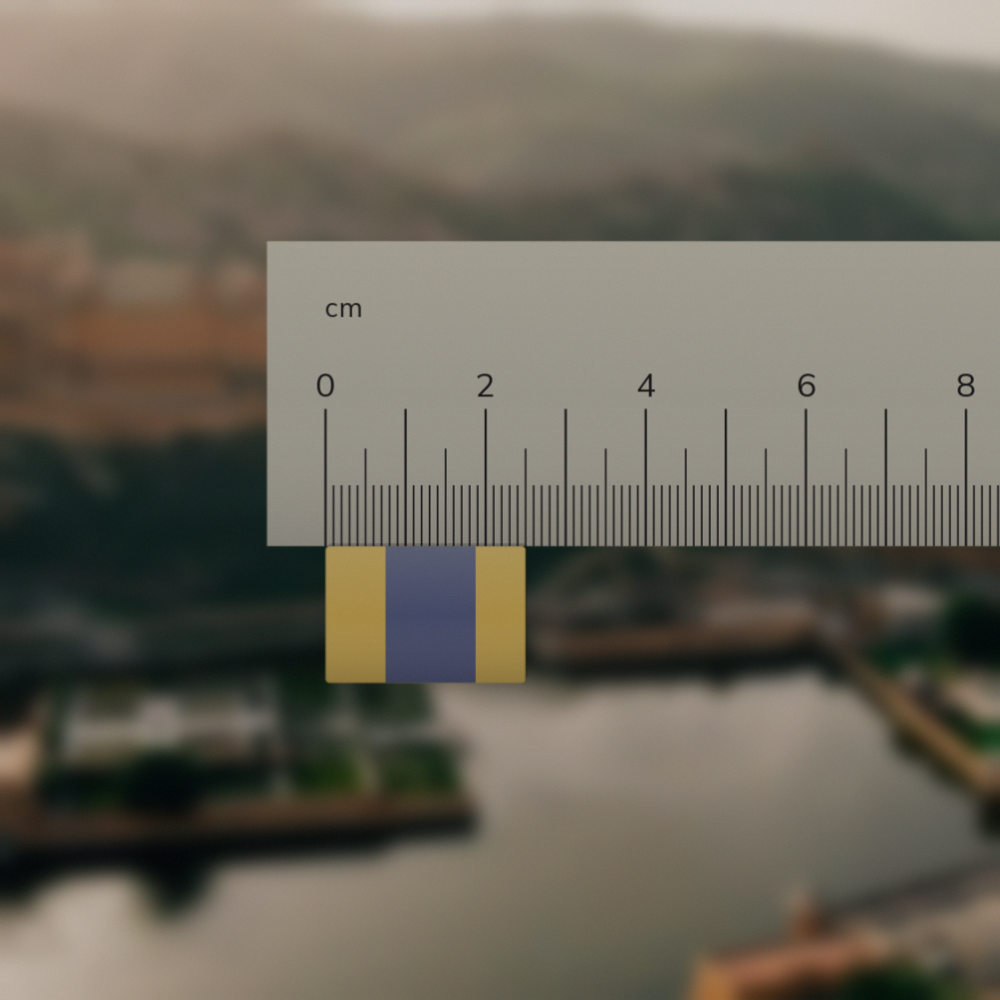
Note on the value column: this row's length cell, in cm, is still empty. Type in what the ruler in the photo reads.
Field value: 2.5 cm
